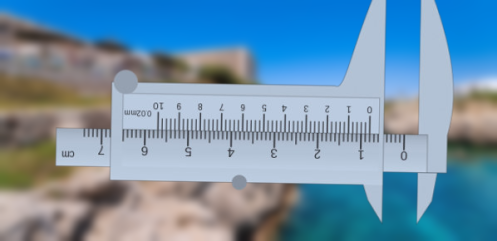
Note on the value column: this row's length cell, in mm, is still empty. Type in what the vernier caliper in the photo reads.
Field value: 8.0 mm
